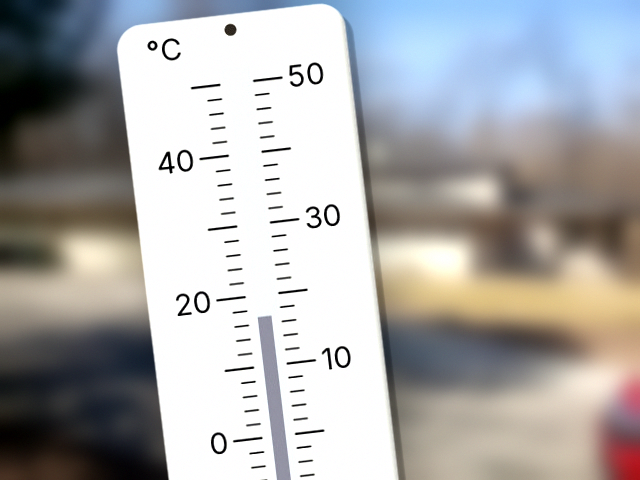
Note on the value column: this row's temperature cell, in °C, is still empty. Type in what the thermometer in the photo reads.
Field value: 17 °C
